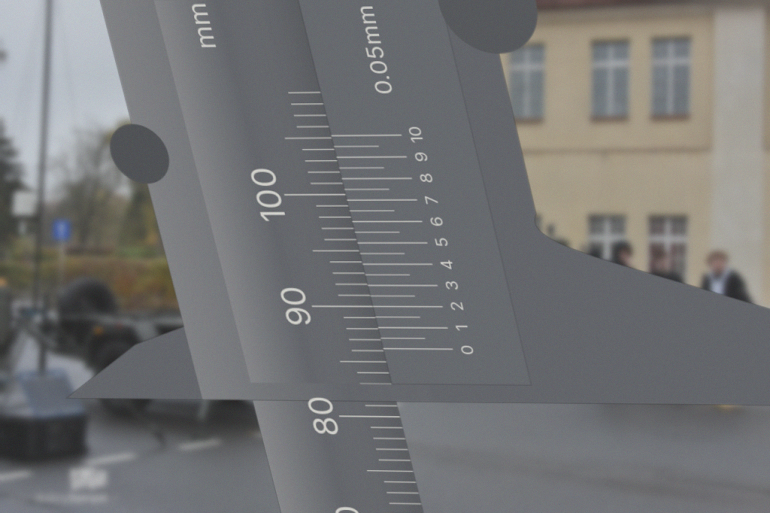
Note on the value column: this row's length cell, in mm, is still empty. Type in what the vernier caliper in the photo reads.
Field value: 86.2 mm
